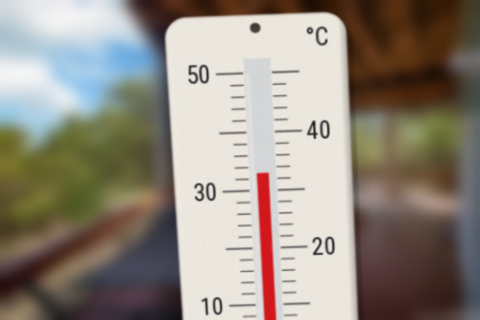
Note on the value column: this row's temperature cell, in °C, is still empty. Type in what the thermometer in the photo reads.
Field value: 33 °C
